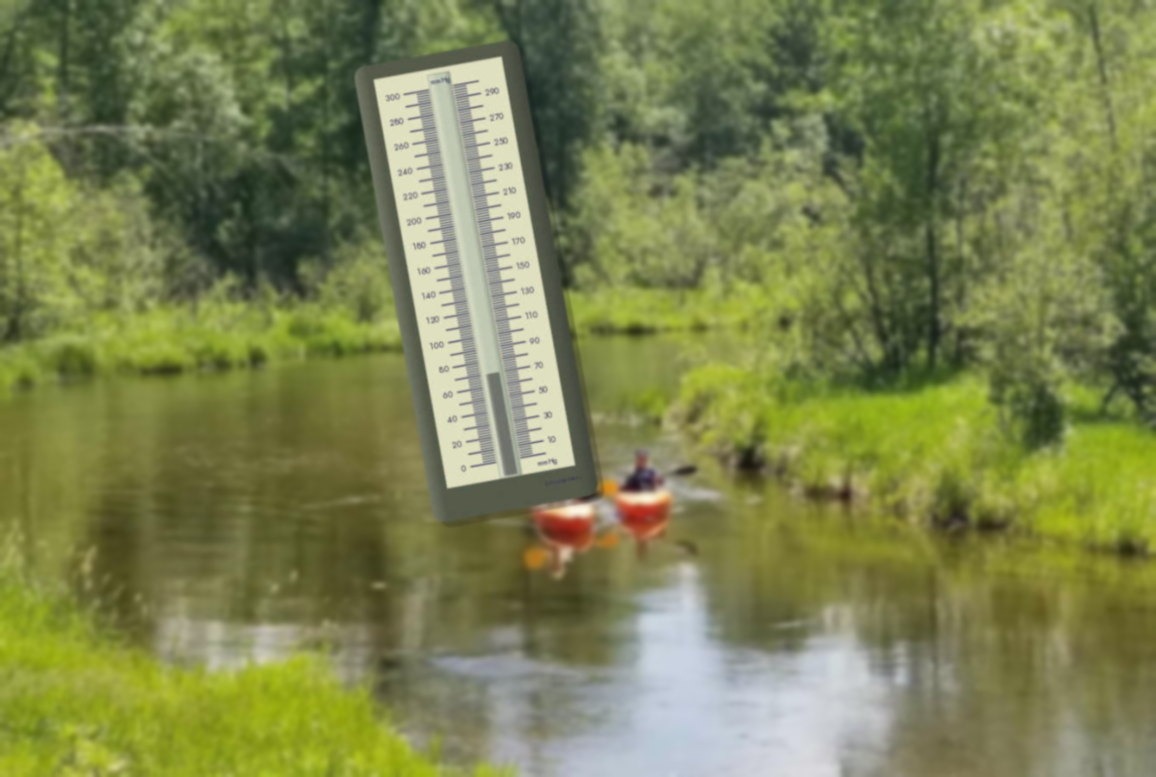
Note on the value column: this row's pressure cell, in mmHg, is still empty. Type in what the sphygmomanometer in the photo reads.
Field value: 70 mmHg
